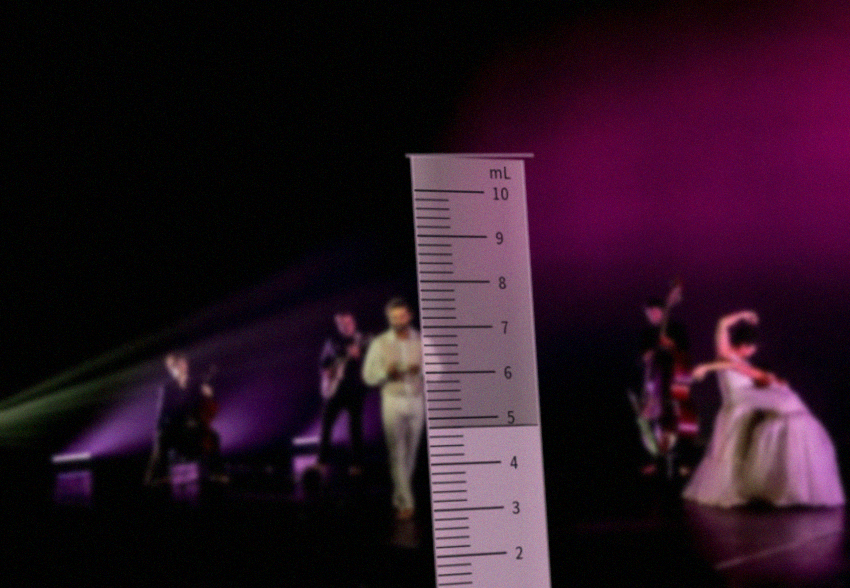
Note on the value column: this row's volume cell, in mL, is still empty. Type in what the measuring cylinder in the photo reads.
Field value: 4.8 mL
